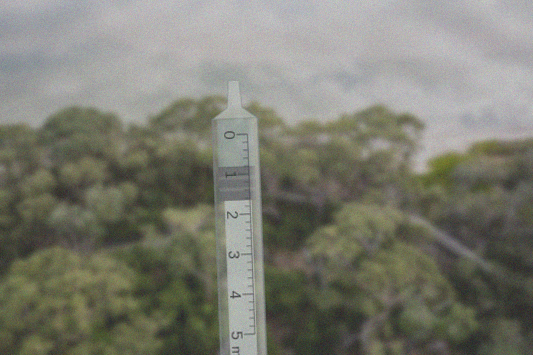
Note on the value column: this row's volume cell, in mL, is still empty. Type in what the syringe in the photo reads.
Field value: 0.8 mL
